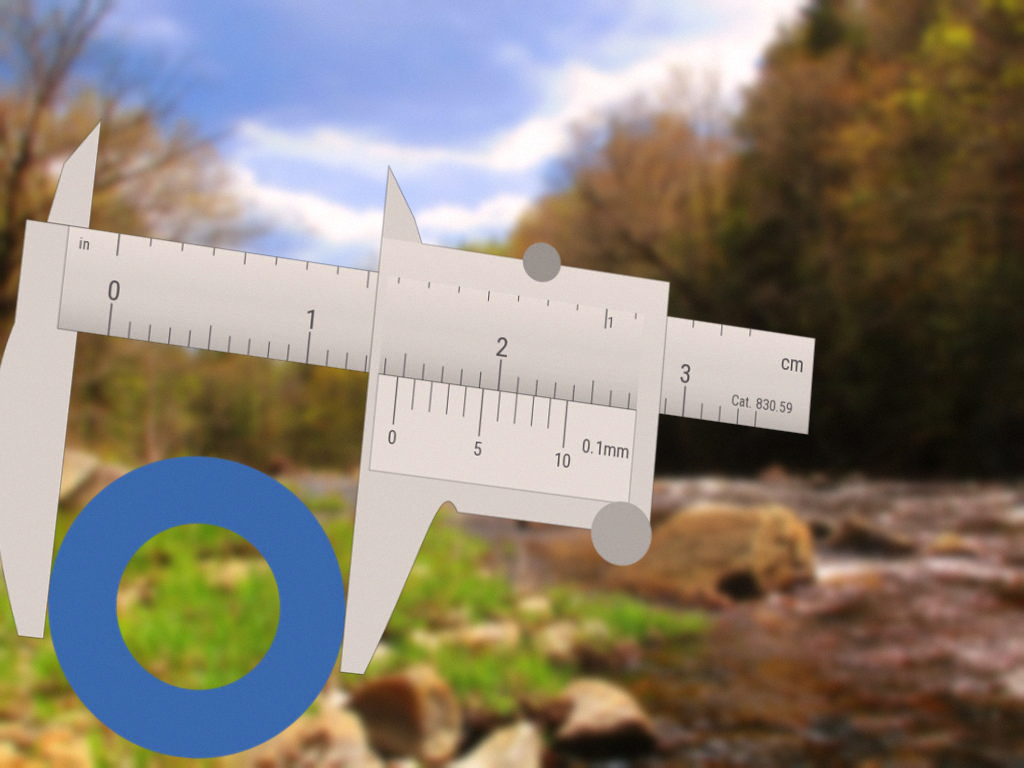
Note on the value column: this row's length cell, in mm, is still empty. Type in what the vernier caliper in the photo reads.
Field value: 14.7 mm
